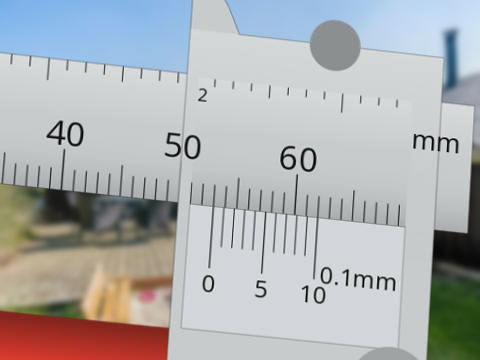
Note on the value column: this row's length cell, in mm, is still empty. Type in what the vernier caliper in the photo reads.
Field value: 53.0 mm
